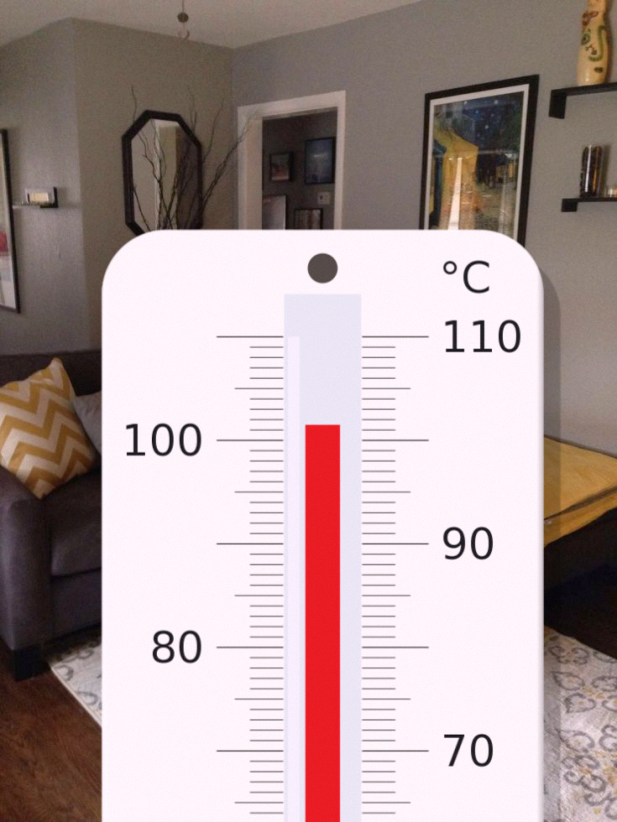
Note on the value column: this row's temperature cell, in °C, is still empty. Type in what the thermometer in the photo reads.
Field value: 101.5 °C
